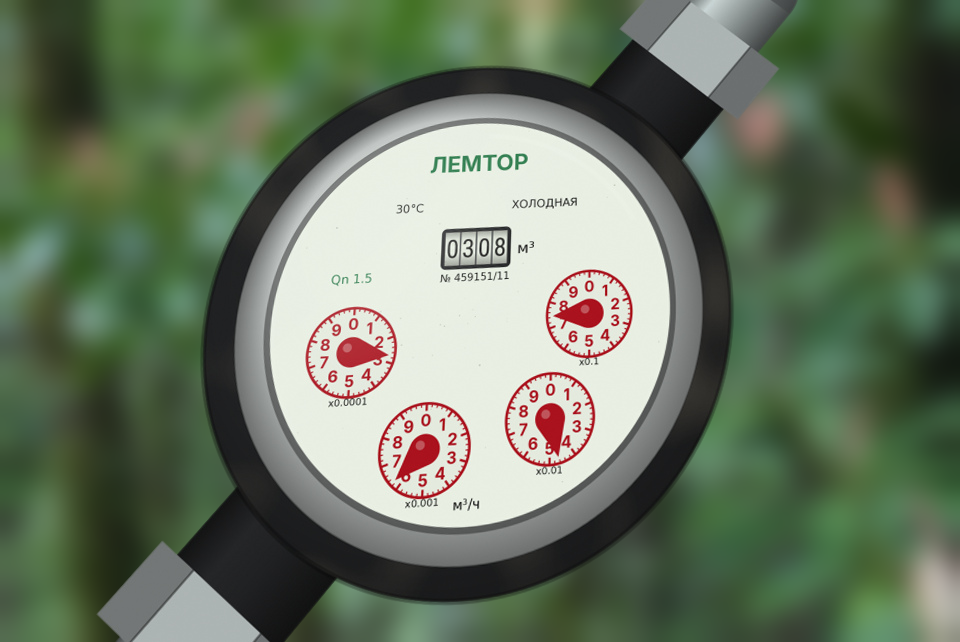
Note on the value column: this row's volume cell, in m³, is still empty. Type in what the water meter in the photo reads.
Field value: 308.7462 m³
